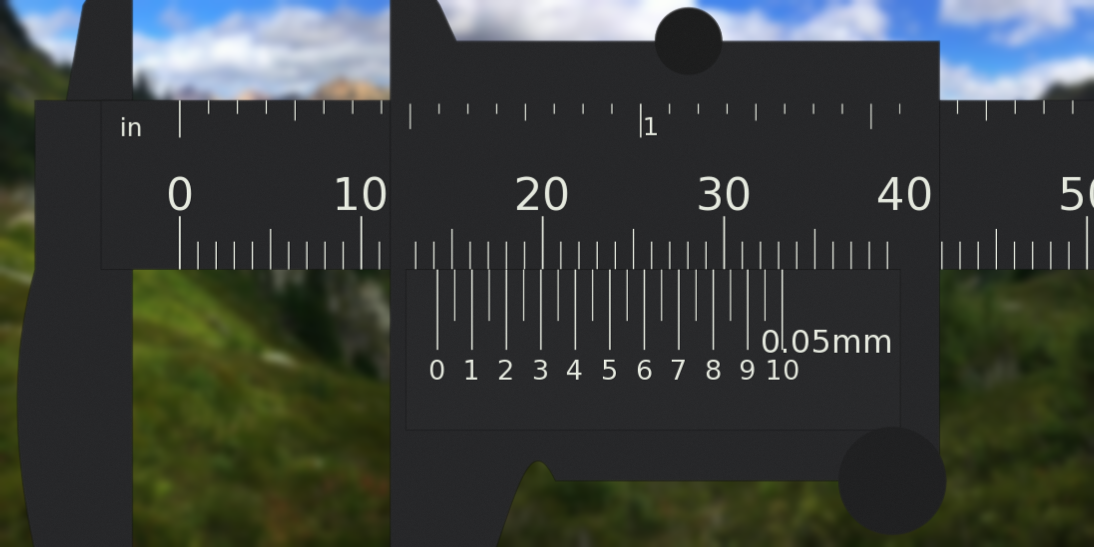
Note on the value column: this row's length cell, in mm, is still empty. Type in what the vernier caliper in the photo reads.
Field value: 14.2 mm
